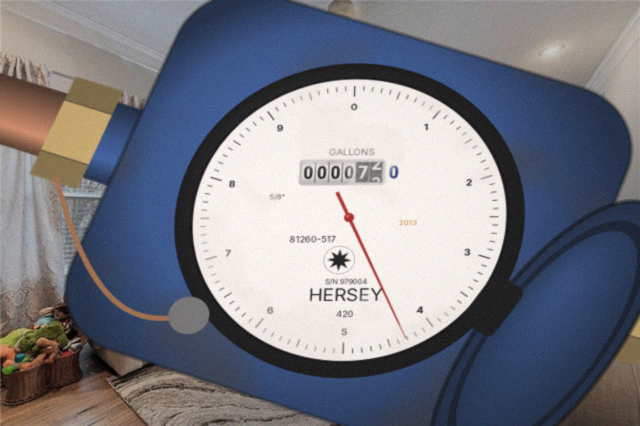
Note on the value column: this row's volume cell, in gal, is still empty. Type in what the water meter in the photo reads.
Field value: 724.3 gal
